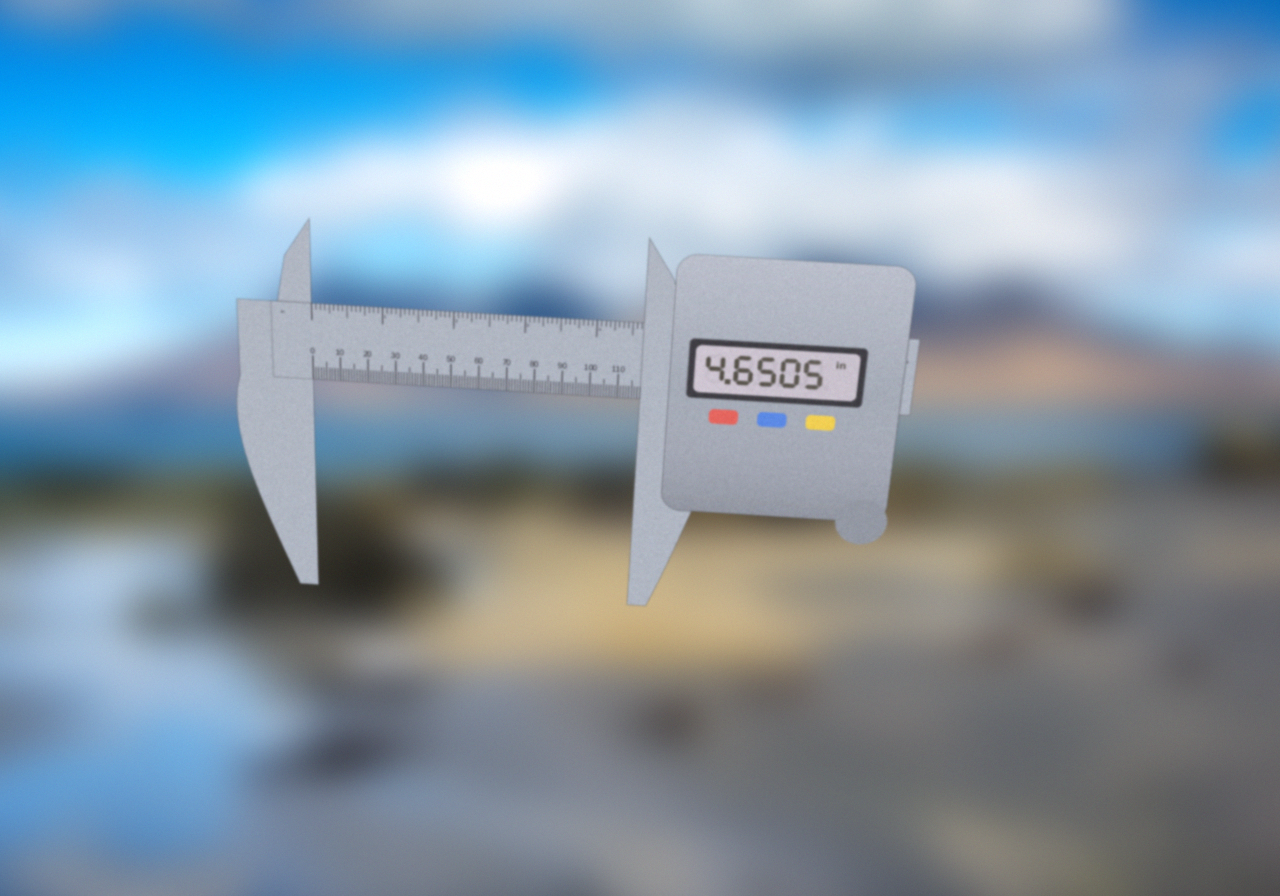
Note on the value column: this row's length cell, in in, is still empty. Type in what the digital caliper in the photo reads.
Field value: 4.6505 in
